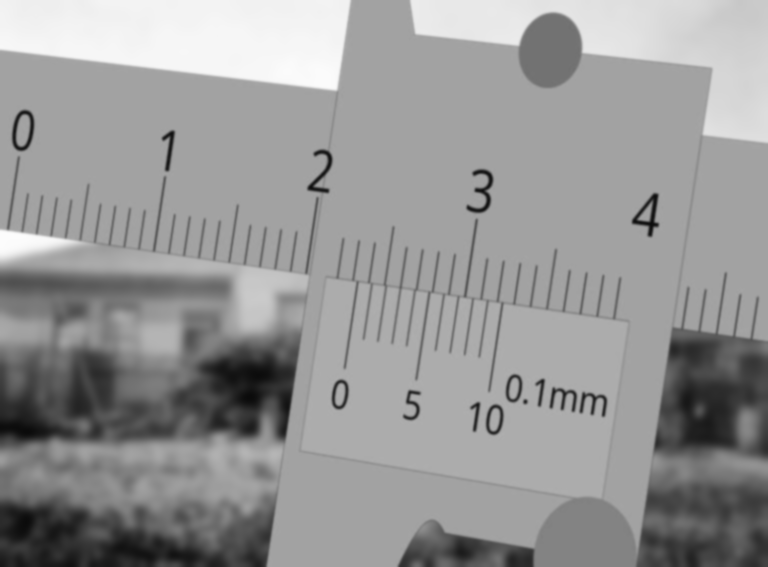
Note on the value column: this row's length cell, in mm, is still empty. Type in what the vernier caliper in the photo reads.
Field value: 23.3 mm
